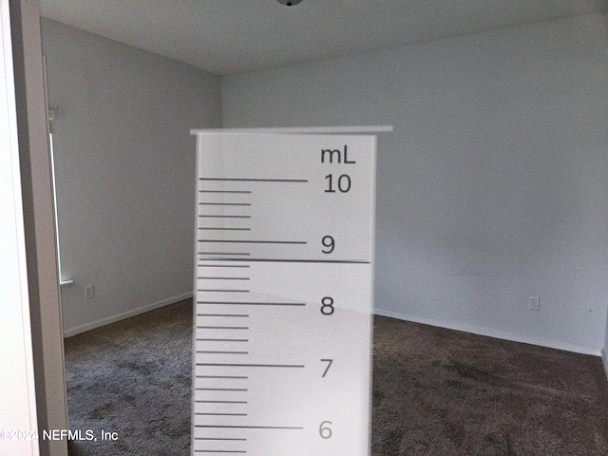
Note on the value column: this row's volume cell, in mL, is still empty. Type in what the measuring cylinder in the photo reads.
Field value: 8.7 mL
